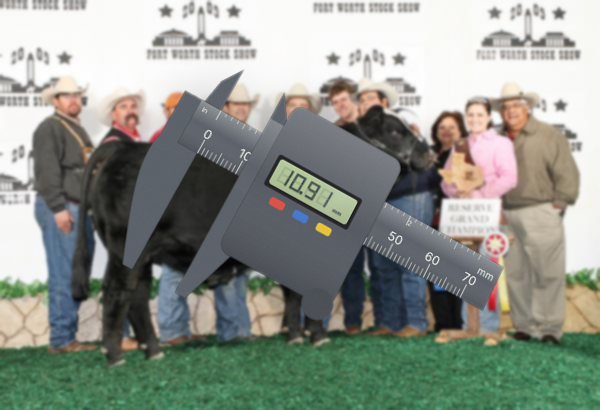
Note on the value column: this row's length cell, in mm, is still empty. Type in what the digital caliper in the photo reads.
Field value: 10.91 mm
